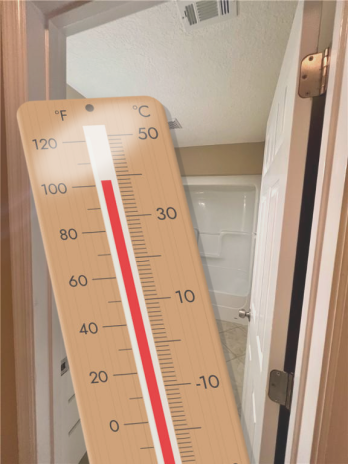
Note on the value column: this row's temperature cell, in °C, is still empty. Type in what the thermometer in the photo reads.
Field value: 39 °C
